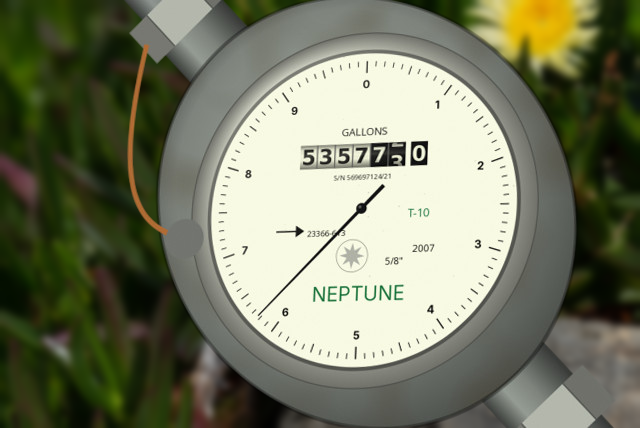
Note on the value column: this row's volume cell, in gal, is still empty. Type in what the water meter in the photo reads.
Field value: 5357726.2 gal
